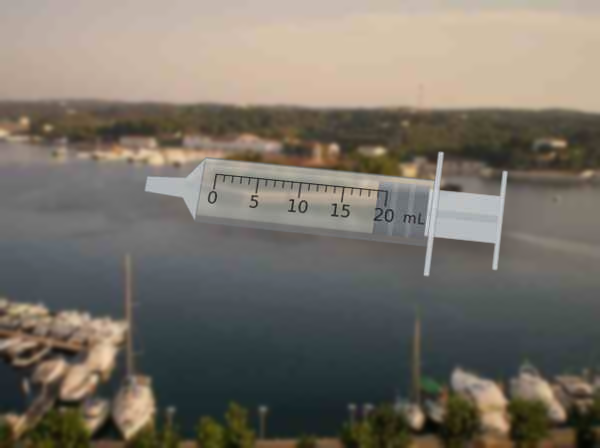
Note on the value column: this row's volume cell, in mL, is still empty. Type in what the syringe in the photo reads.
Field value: 19 mL
